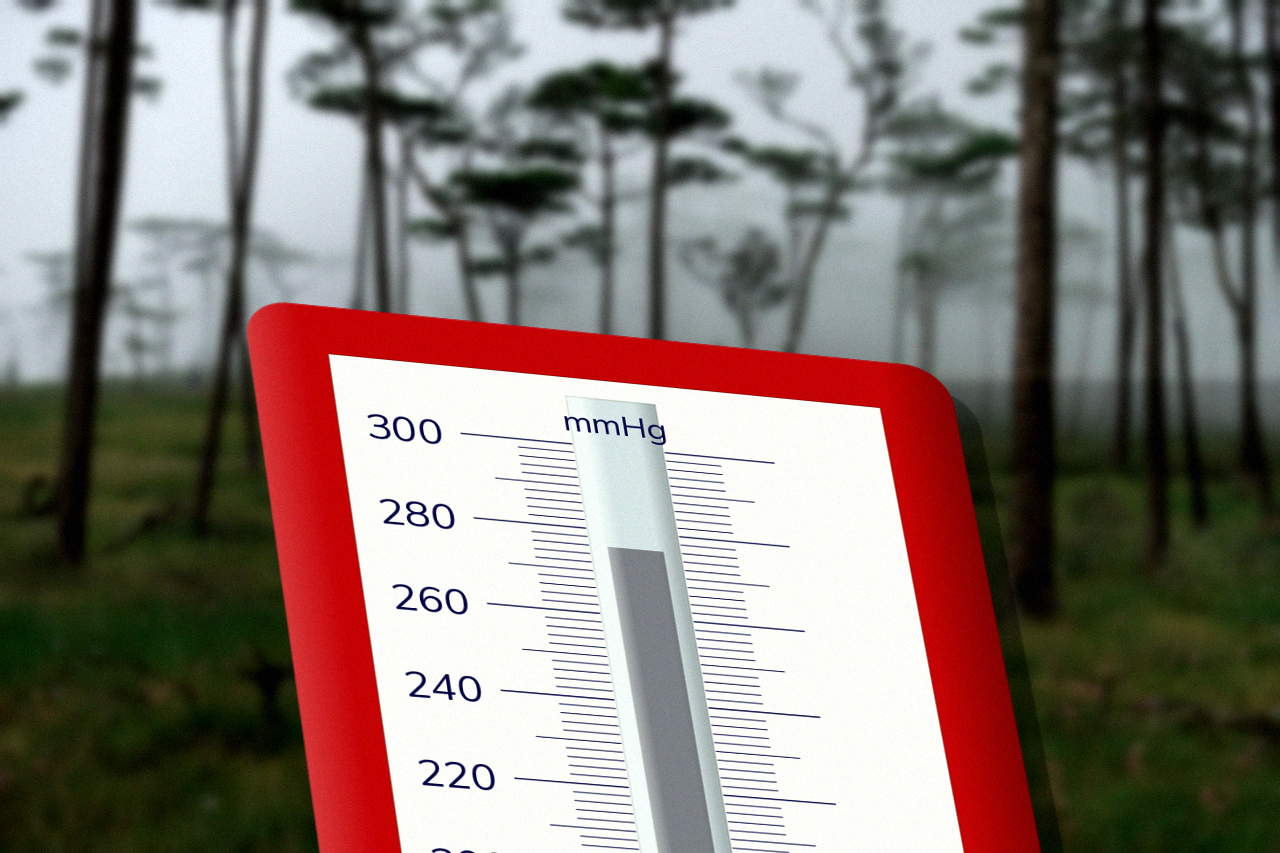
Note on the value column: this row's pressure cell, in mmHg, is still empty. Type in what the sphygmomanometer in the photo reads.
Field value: 276 mmHg
